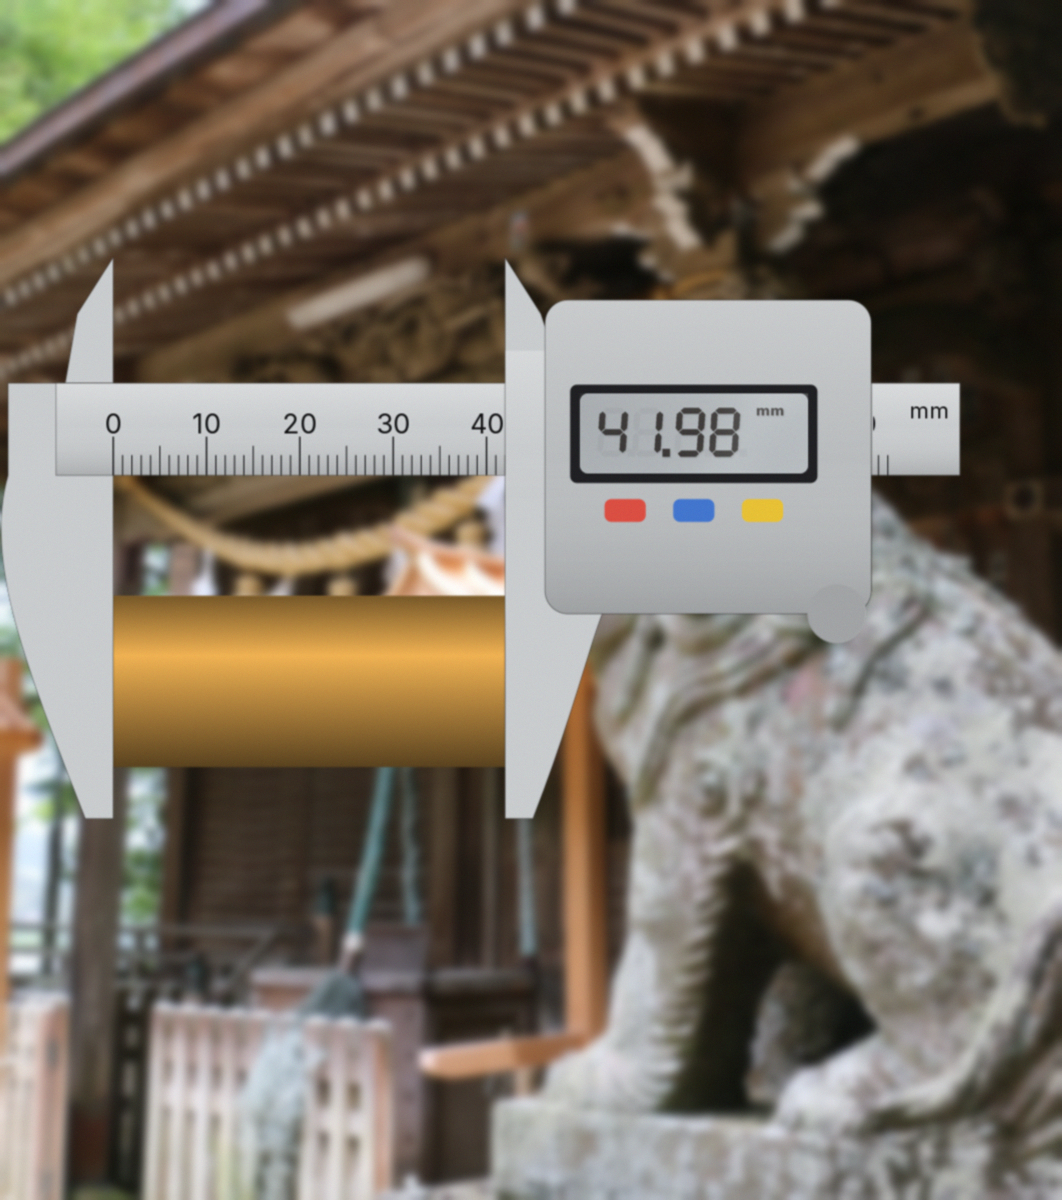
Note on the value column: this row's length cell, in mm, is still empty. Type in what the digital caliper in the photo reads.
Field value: 41.98 mm
